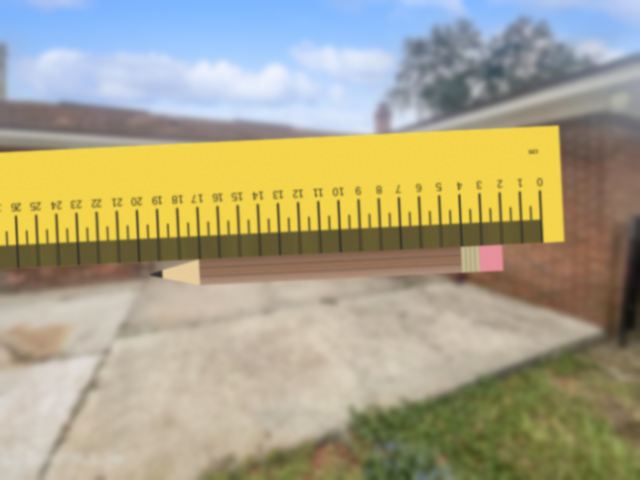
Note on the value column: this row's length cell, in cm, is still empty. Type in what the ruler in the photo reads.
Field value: 17.5 cm
